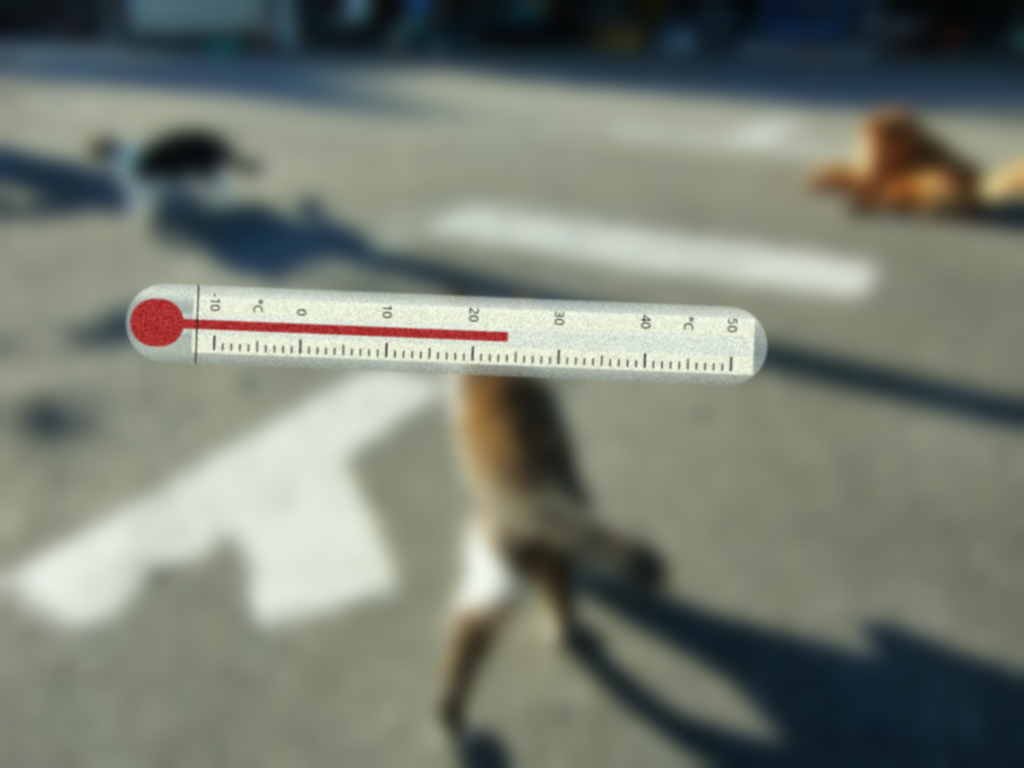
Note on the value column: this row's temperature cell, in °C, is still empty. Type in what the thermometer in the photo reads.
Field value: 24 °C
